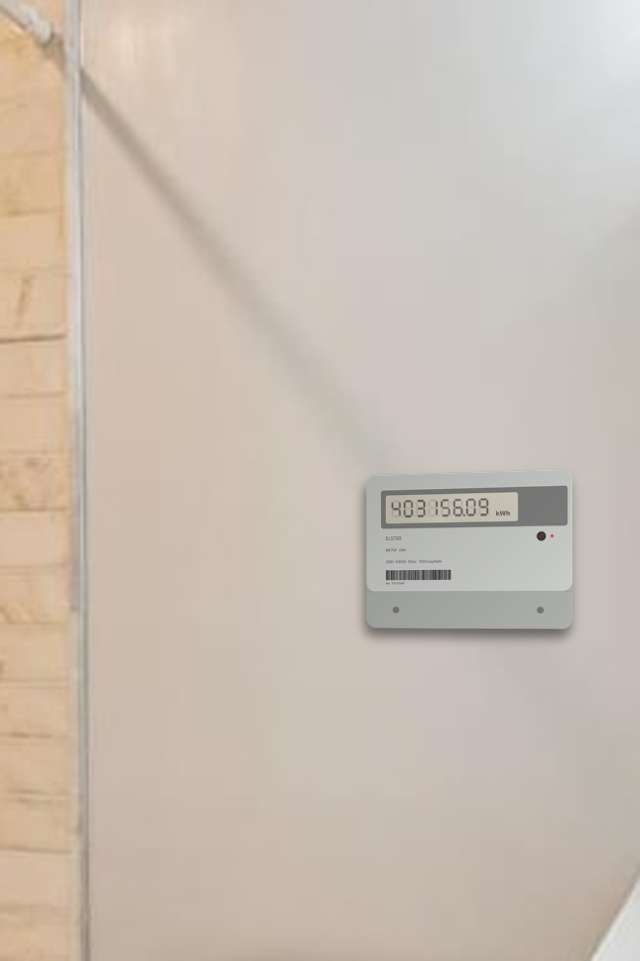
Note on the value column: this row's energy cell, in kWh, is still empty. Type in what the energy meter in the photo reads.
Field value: 403156.09 kWh
